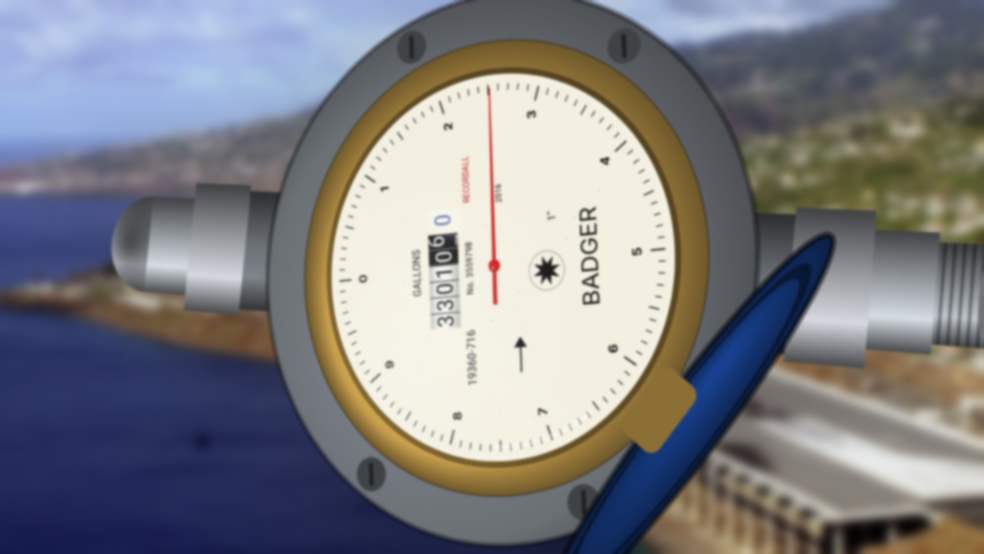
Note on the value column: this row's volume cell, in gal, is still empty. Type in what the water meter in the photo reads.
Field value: 3301062.5 gal
